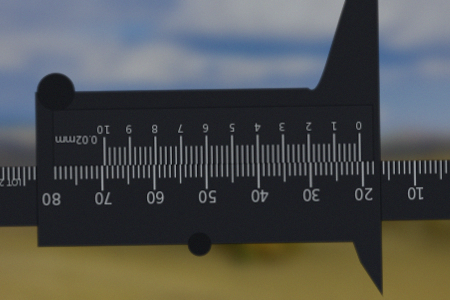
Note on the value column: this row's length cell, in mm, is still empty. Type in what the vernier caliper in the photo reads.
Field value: 20.5 mm
